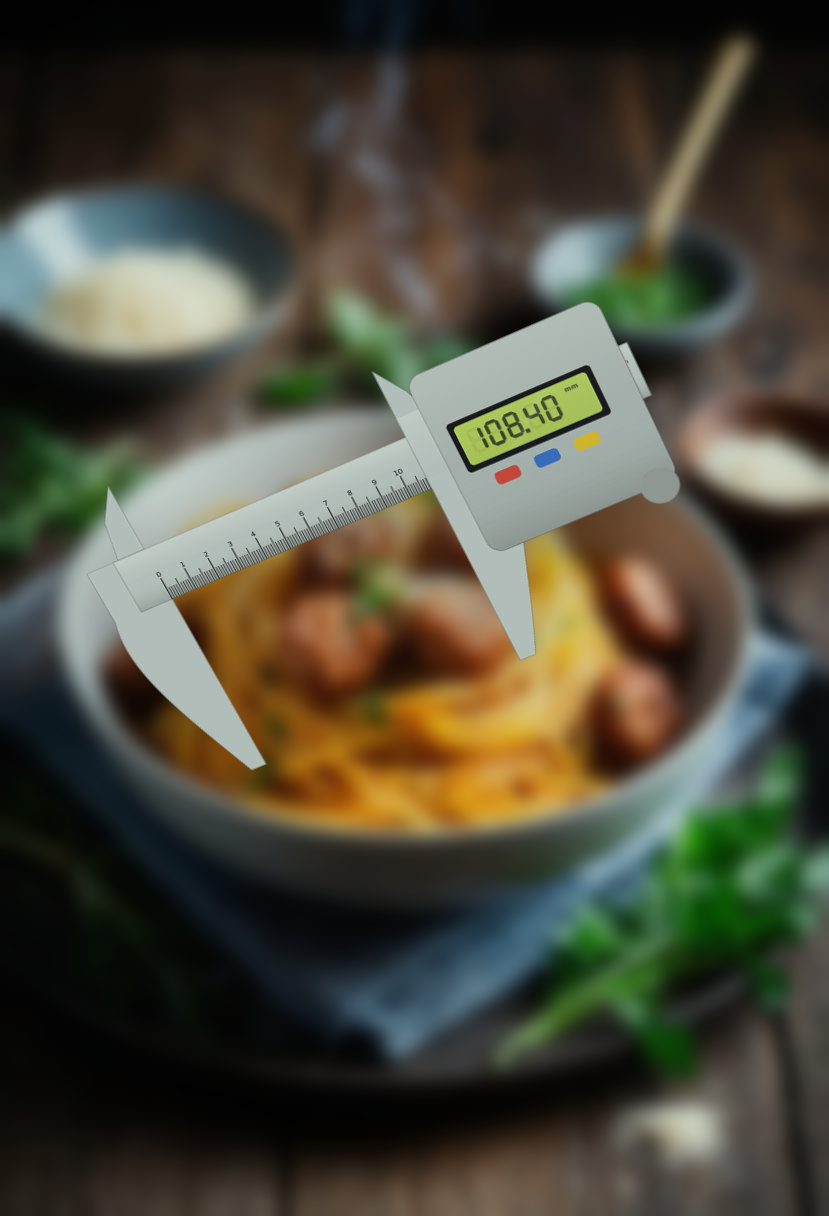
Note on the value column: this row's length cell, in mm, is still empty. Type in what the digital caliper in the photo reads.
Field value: 108.40 mm
